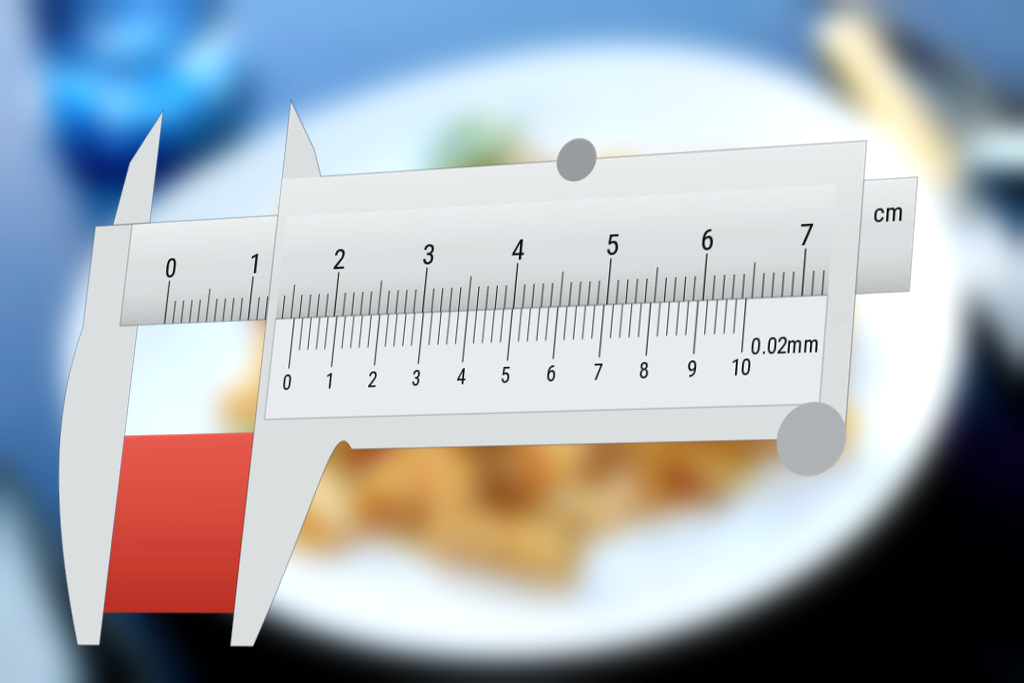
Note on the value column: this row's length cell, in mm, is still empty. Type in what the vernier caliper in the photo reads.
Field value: 15.4 mm
